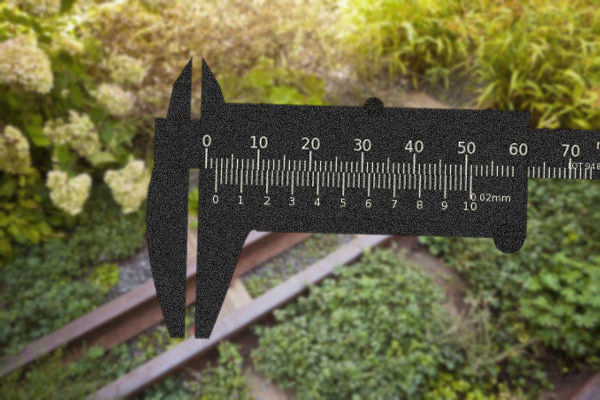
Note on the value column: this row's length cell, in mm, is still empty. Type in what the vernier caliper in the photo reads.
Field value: 2.0 mm
